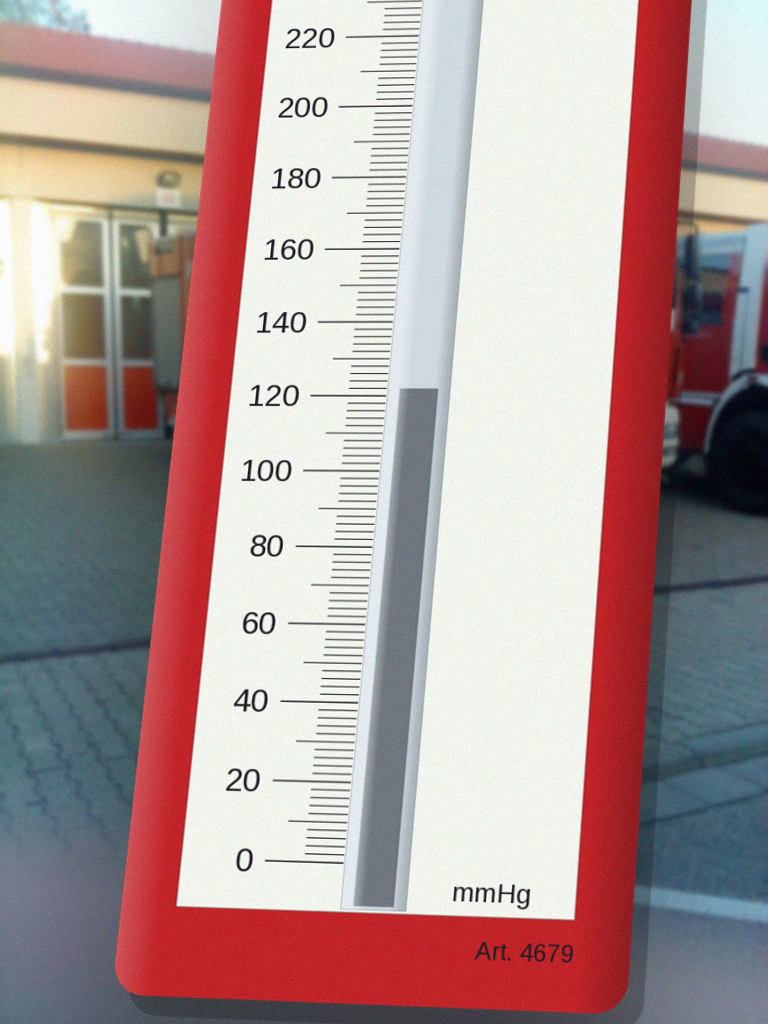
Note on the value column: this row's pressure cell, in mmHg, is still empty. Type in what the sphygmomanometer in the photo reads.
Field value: 122 mmHg
